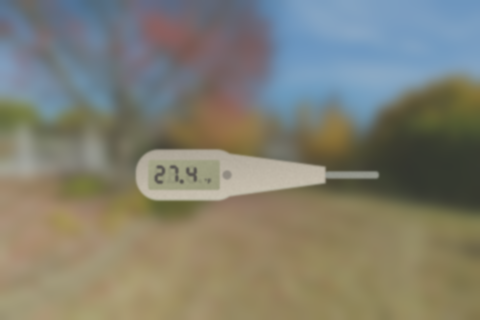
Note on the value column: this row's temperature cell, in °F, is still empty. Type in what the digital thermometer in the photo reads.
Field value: 27.4 °F
